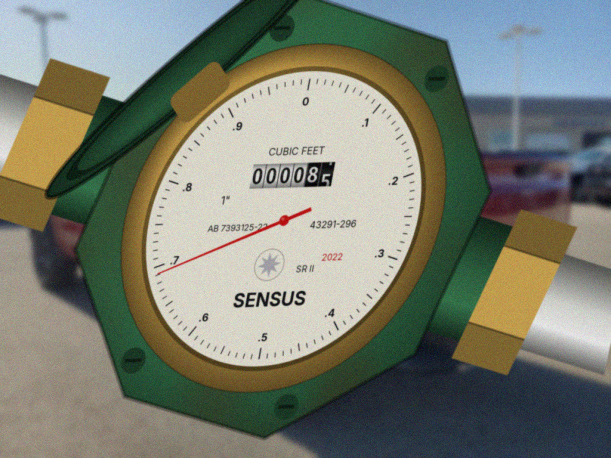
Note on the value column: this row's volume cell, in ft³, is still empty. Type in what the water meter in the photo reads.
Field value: 84.69 ft³
